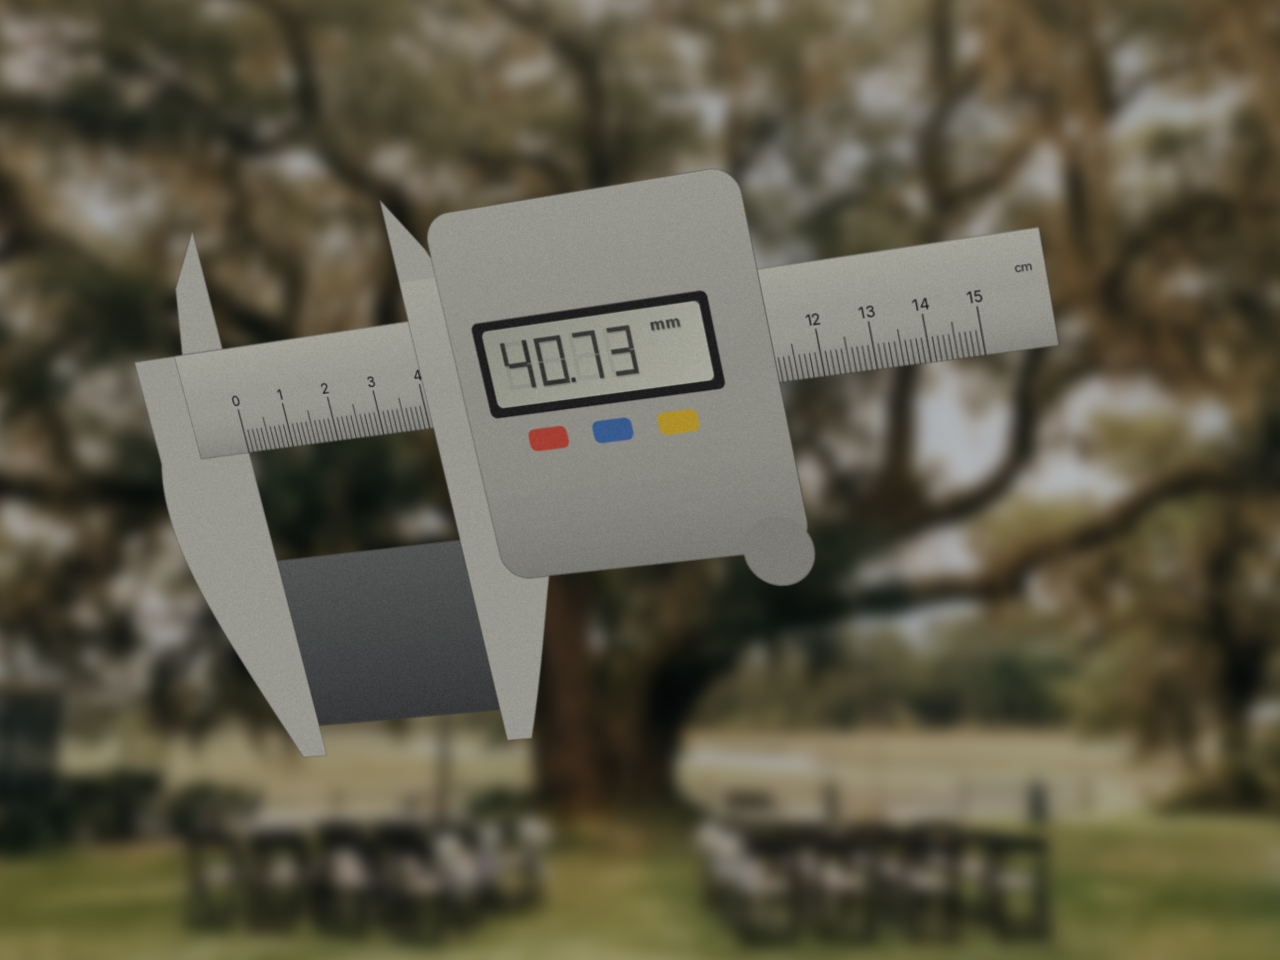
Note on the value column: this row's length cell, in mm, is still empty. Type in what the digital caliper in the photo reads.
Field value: 40.73 mm
